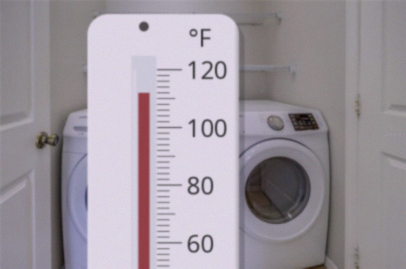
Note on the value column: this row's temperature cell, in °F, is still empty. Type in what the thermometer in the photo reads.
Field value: 112 °F
